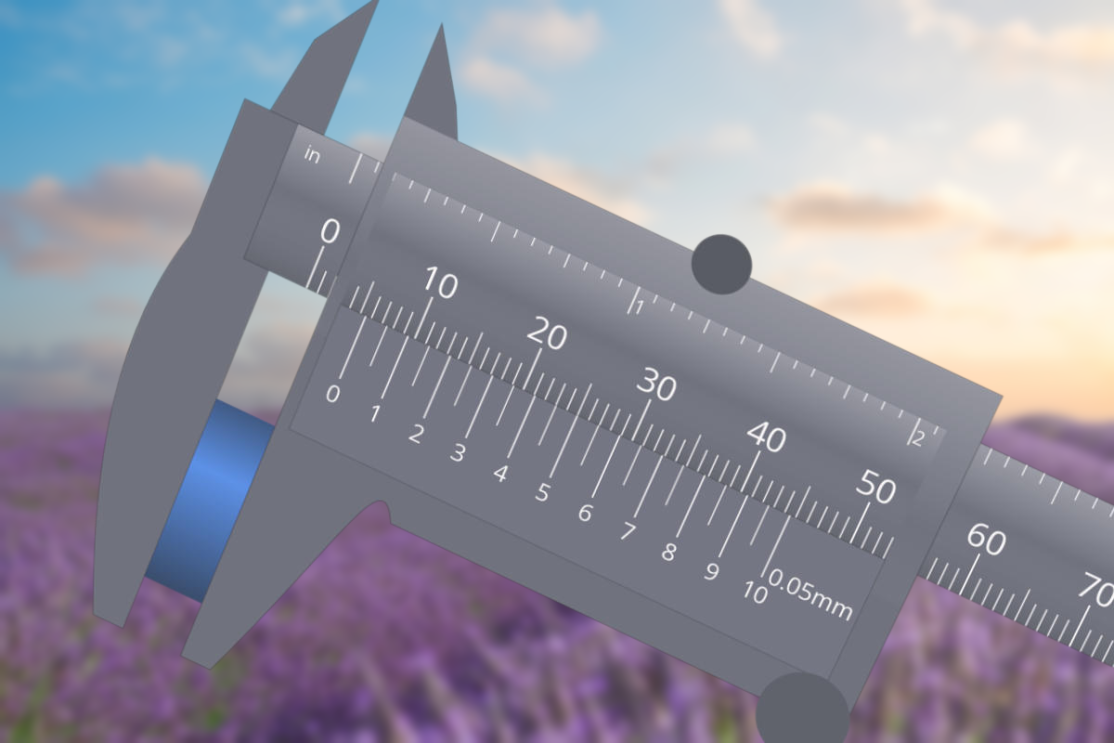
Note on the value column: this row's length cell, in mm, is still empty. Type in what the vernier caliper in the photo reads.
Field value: 5.5 mm
